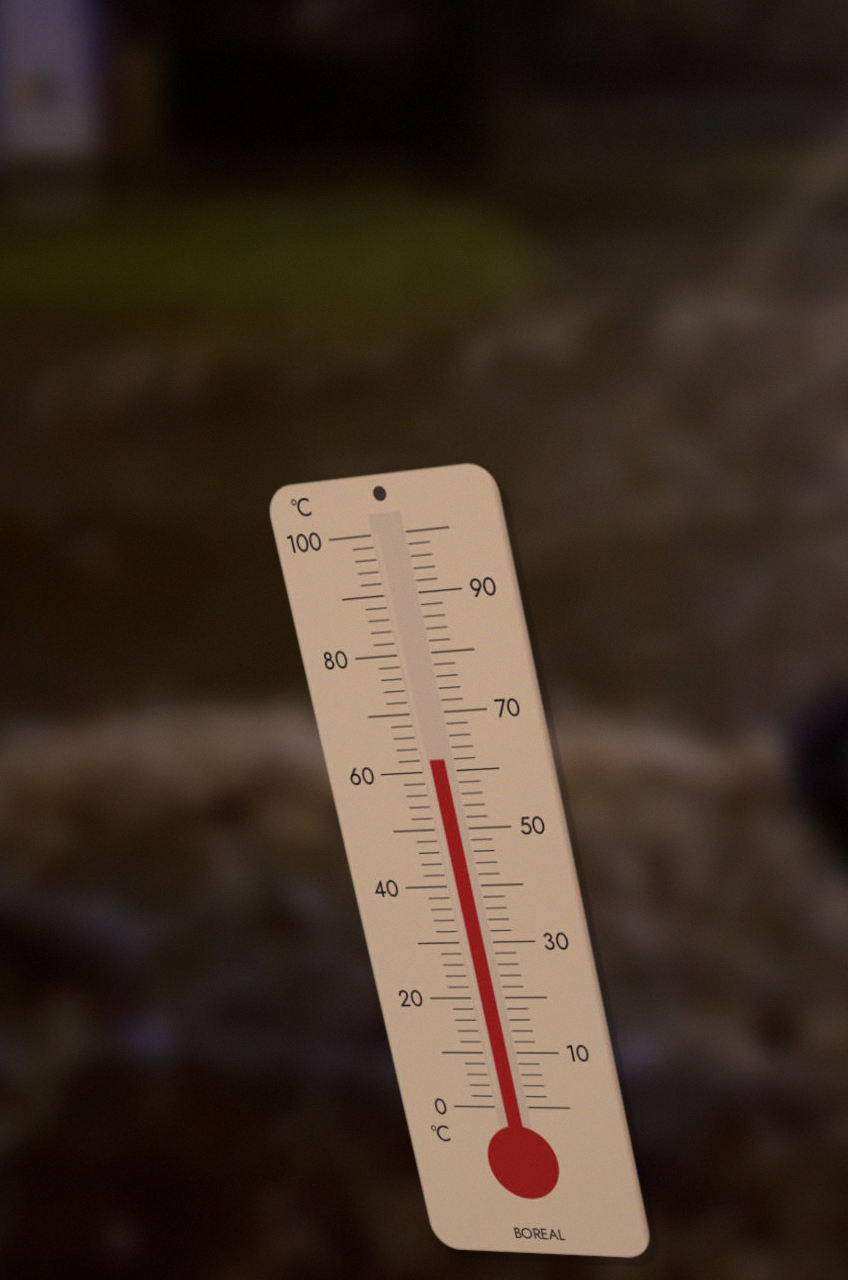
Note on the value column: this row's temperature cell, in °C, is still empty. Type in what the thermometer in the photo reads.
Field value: 62 °C
